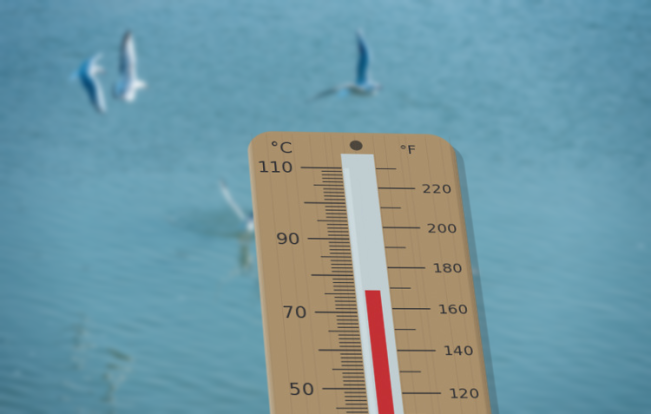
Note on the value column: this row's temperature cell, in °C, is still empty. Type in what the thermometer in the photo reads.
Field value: 76 °C
